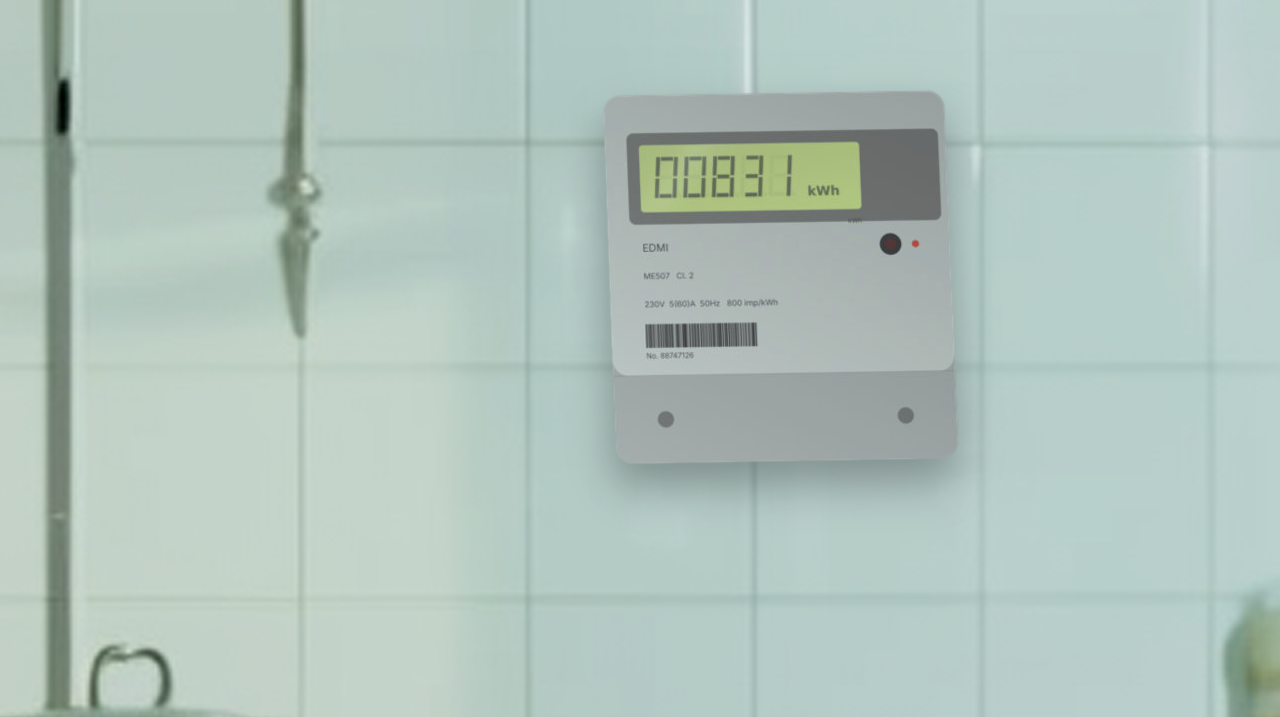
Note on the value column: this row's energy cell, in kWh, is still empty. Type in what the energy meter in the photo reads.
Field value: 831 kWh
